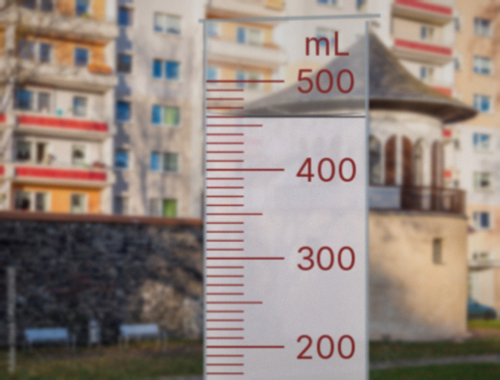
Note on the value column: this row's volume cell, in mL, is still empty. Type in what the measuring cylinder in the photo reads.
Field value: 460 mL
